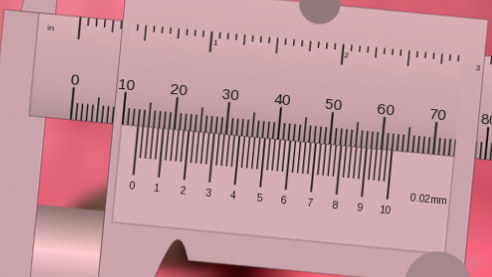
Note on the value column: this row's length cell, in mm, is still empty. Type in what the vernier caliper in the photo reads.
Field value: 13.0 mm
